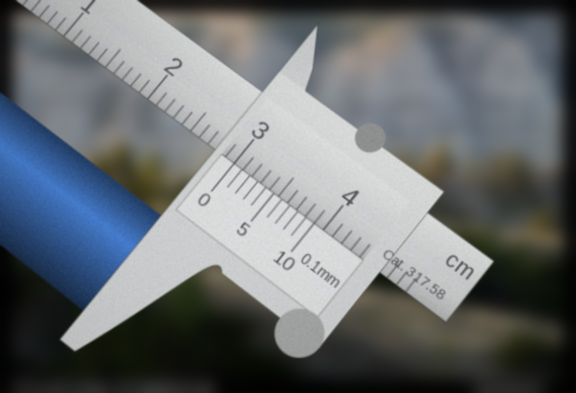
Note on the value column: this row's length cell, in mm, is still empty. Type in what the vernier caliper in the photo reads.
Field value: 30.0 mm
